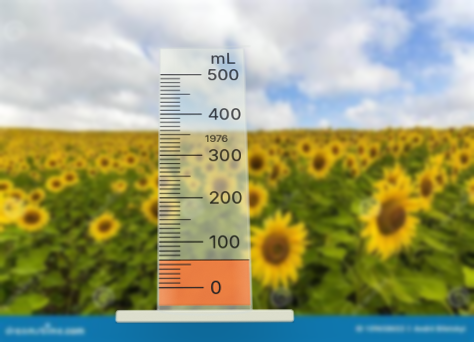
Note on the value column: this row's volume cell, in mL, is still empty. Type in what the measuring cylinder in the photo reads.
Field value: 60 mL
